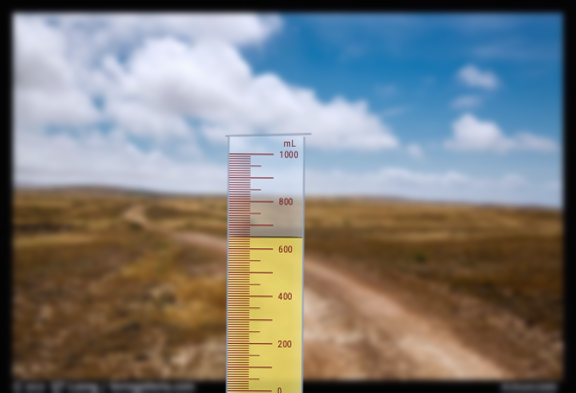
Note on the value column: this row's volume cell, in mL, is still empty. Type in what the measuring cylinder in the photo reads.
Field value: 650 mL
